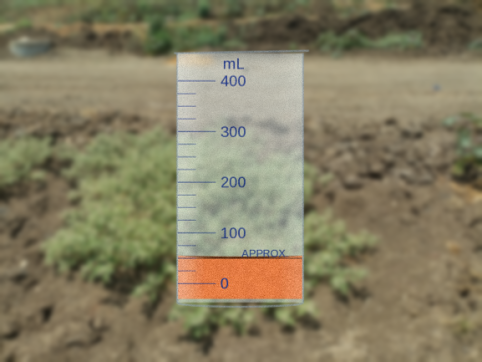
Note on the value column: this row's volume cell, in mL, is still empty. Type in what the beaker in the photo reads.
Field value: 50 mL
